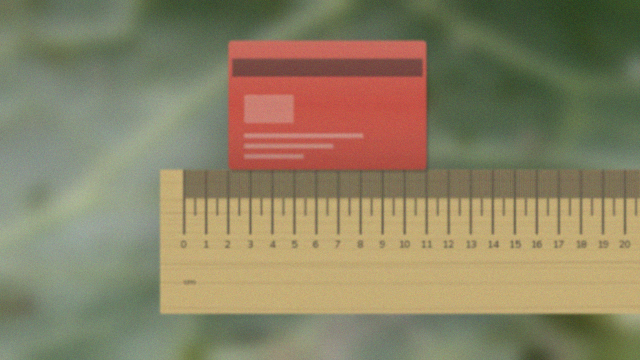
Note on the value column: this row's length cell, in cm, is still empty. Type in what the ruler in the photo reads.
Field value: 9 cm
